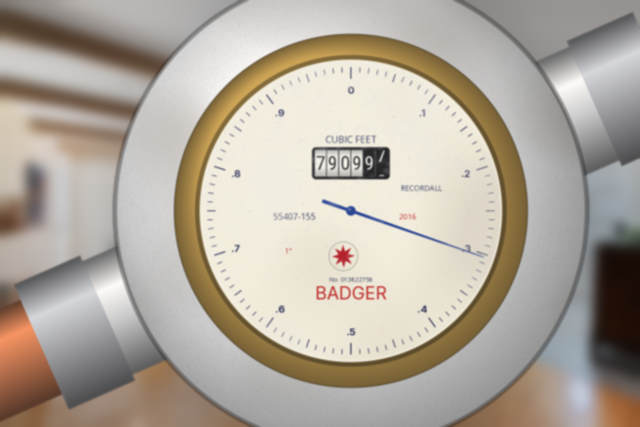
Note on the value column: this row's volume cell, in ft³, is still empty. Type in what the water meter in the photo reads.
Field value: 790997.30 ft³
